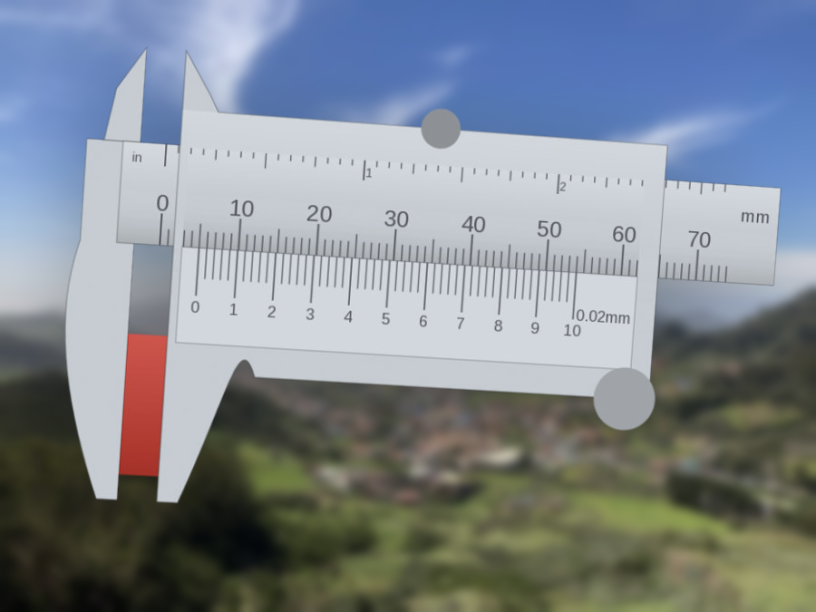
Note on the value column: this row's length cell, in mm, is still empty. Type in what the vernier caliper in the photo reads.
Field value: 5.0 mm
